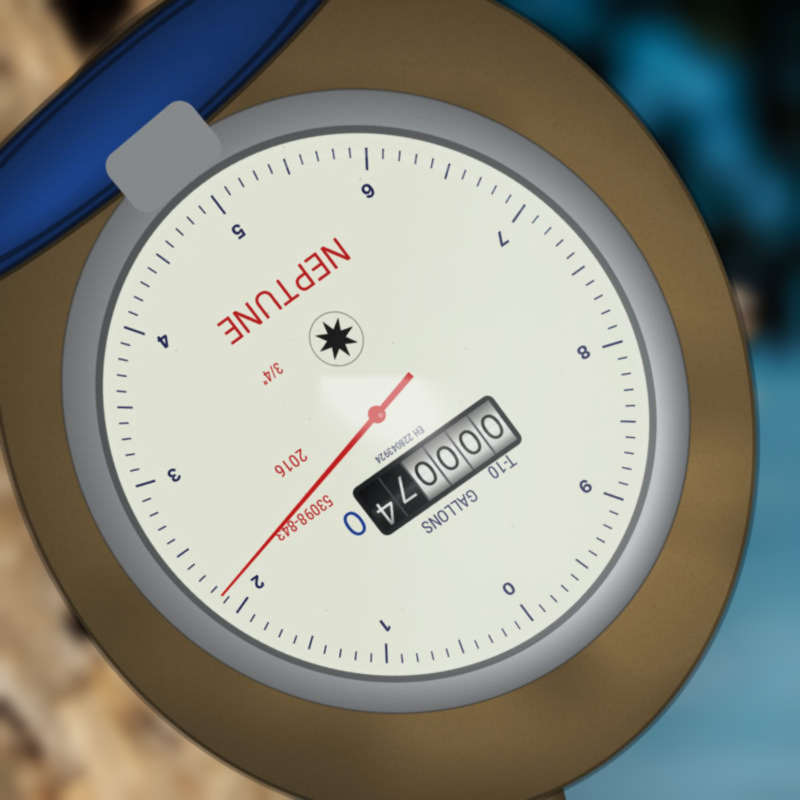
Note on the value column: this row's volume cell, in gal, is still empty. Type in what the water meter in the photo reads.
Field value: 742.1 gal
